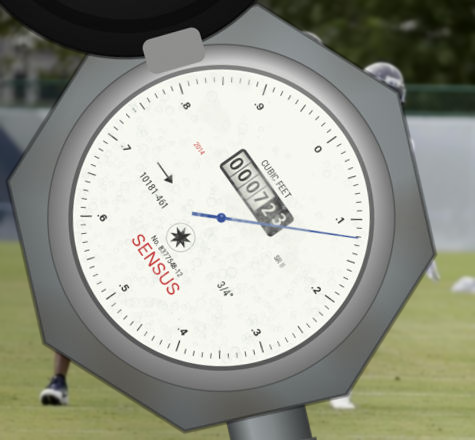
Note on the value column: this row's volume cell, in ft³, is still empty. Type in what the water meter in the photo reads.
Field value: 723.12 ft³
